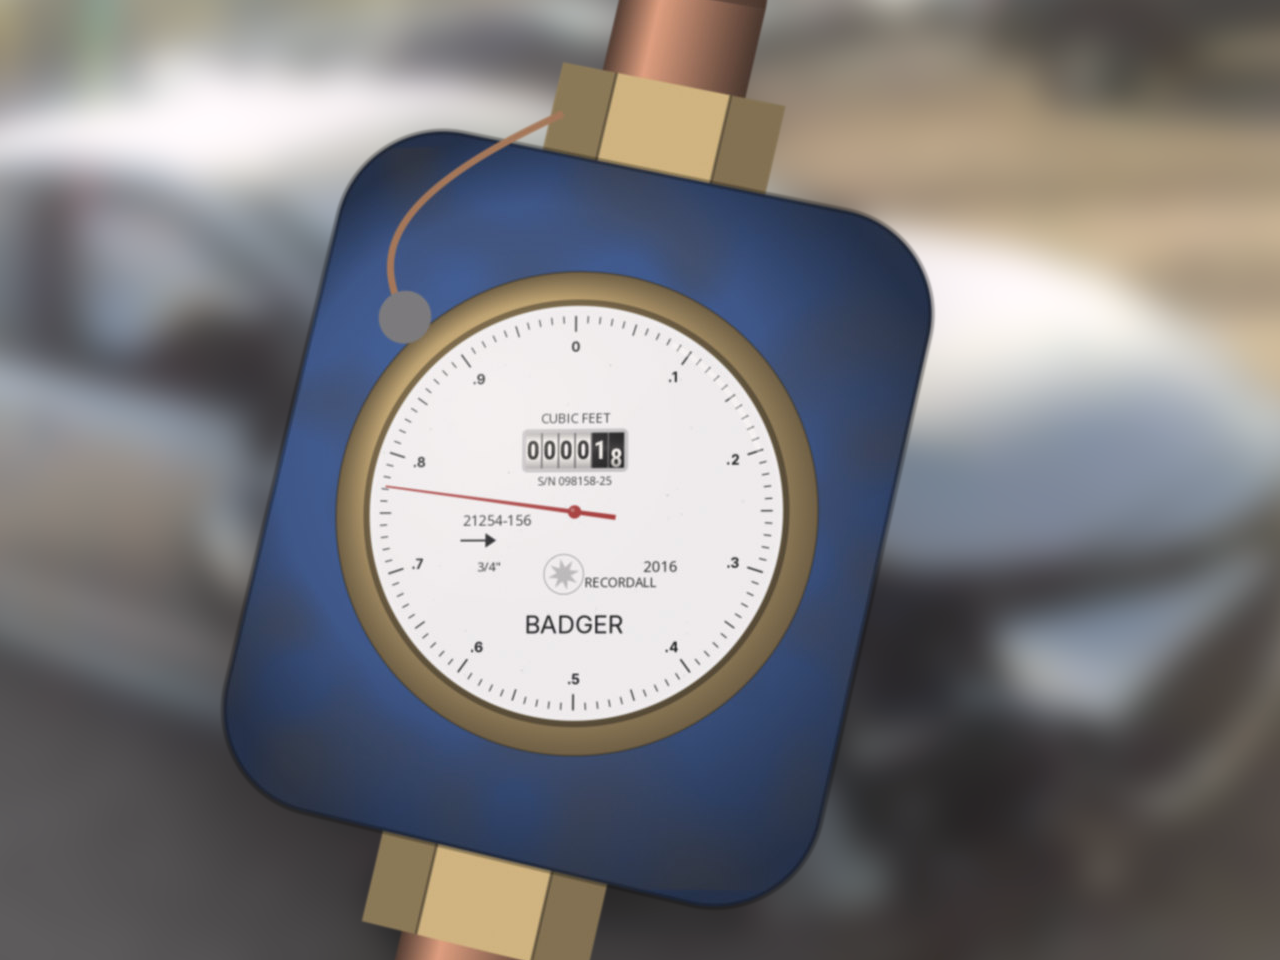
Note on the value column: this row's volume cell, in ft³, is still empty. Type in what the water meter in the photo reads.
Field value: 17.77 ft³
